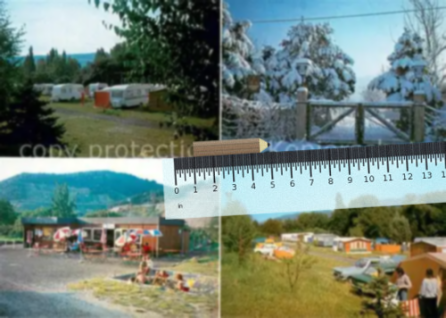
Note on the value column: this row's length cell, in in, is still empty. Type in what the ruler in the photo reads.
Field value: 4 in
